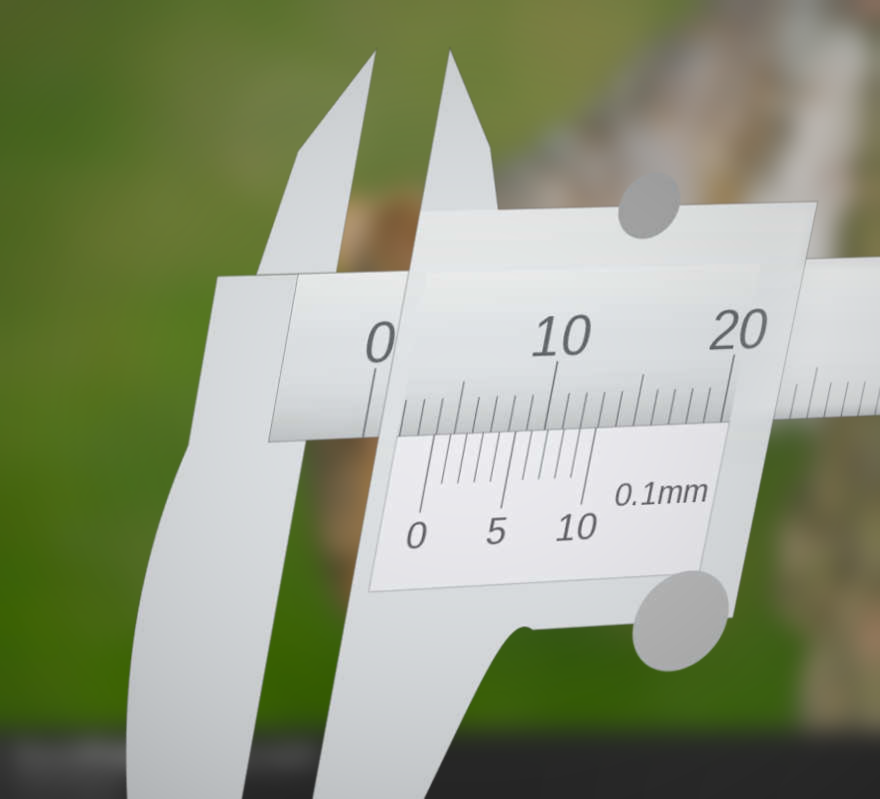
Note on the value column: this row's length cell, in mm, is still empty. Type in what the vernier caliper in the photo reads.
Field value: 3.9 mm
